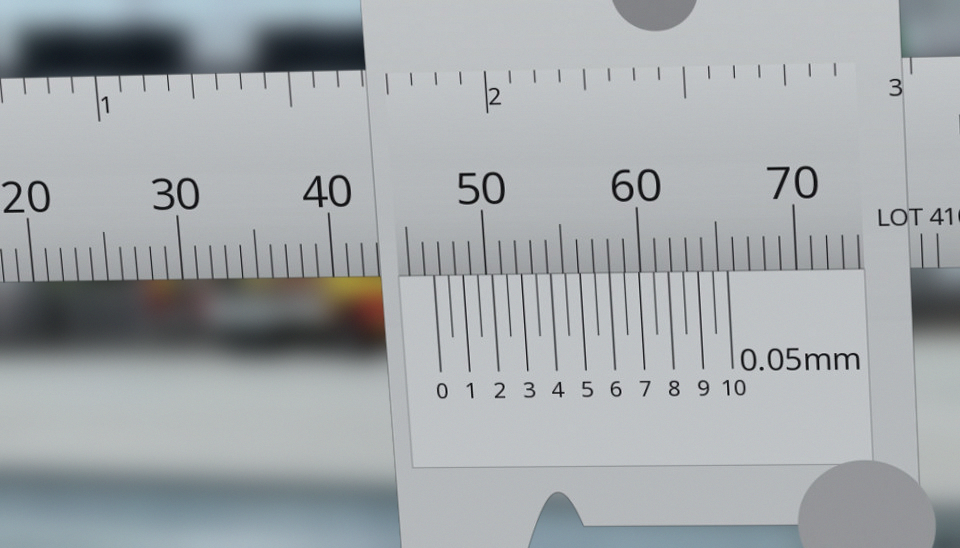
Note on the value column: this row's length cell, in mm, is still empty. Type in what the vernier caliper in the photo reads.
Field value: 46.6 mm
